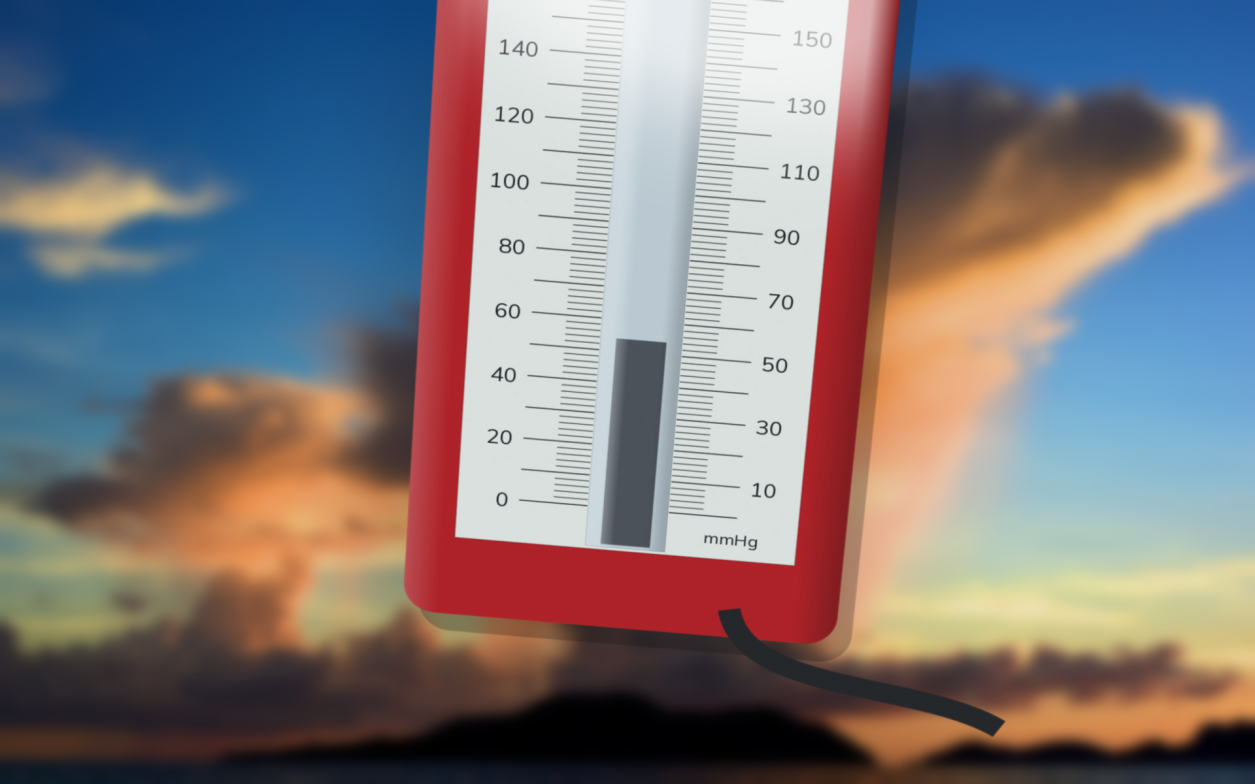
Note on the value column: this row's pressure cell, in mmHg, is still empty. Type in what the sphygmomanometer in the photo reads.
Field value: 54 mmHg
